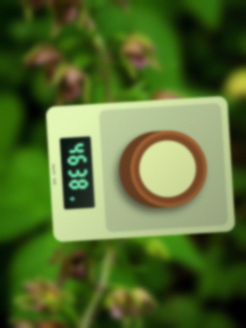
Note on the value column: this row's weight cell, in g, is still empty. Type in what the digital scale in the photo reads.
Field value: 4638 g
